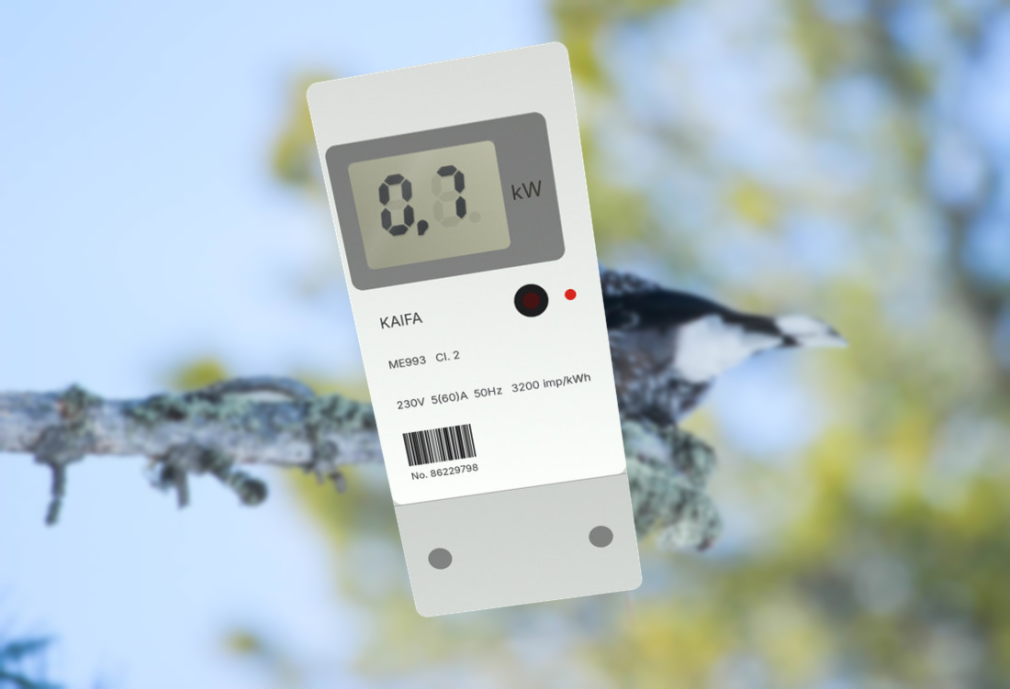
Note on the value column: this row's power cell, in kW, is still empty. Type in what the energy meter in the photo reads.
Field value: 0.7 kW
